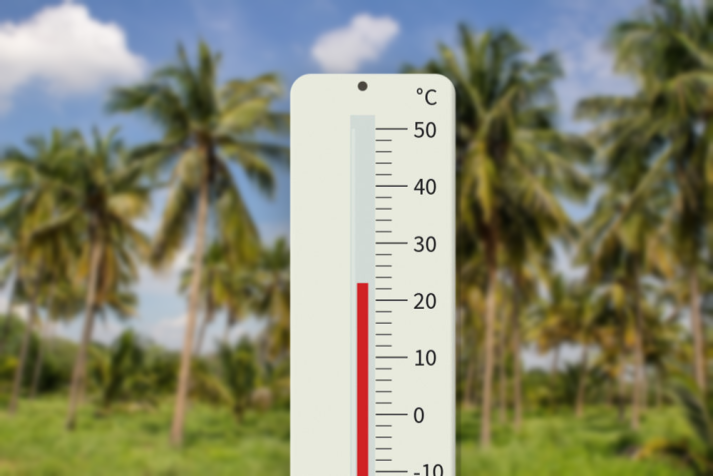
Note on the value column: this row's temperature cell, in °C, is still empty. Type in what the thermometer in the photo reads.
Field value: 23 °C
